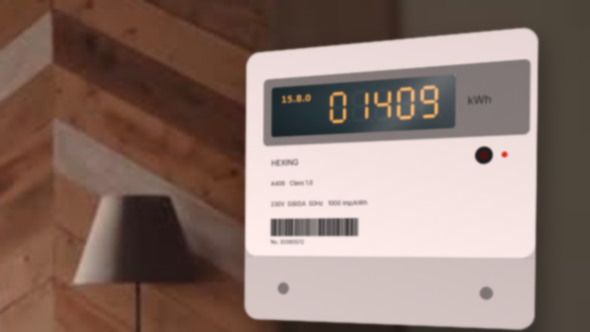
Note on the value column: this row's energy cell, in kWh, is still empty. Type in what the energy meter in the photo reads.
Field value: 1409 kWh
